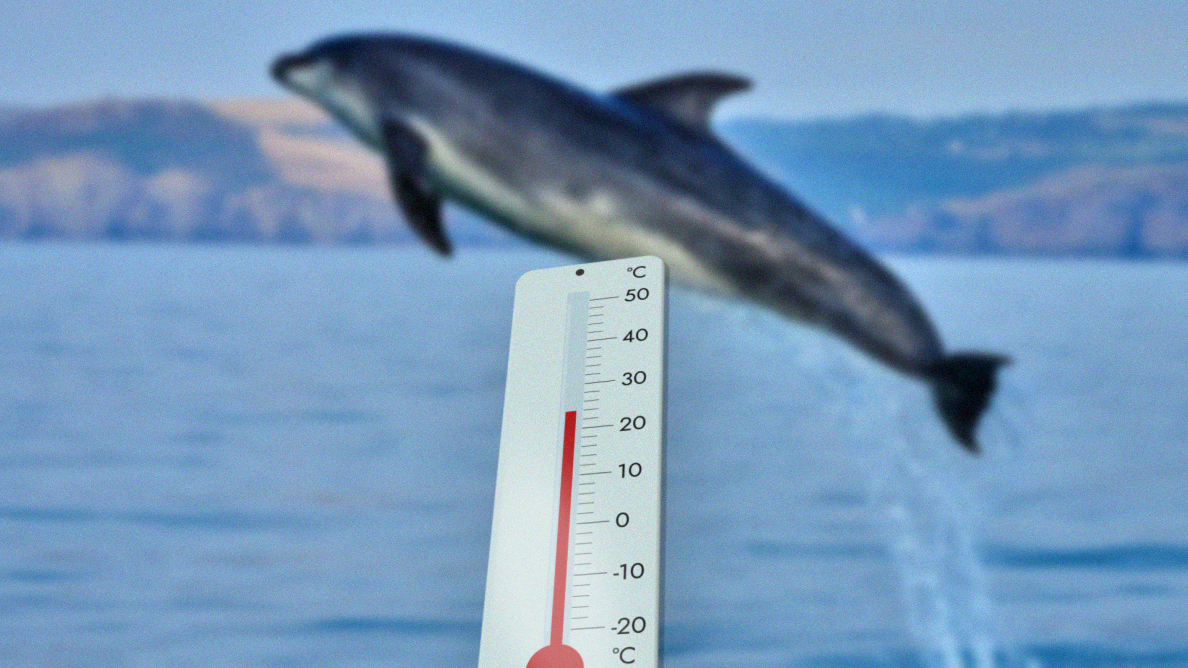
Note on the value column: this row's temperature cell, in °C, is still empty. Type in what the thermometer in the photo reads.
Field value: 24 °C
